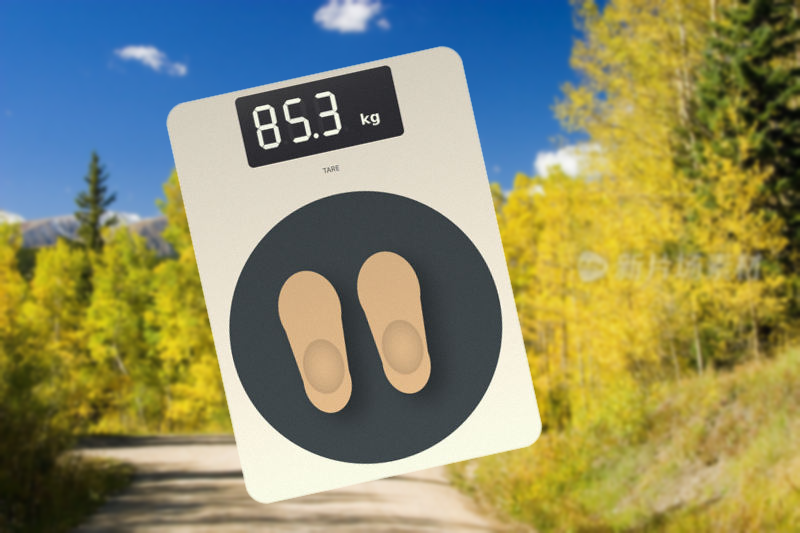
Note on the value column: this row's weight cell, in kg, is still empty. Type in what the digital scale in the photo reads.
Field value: 85.3 kg
